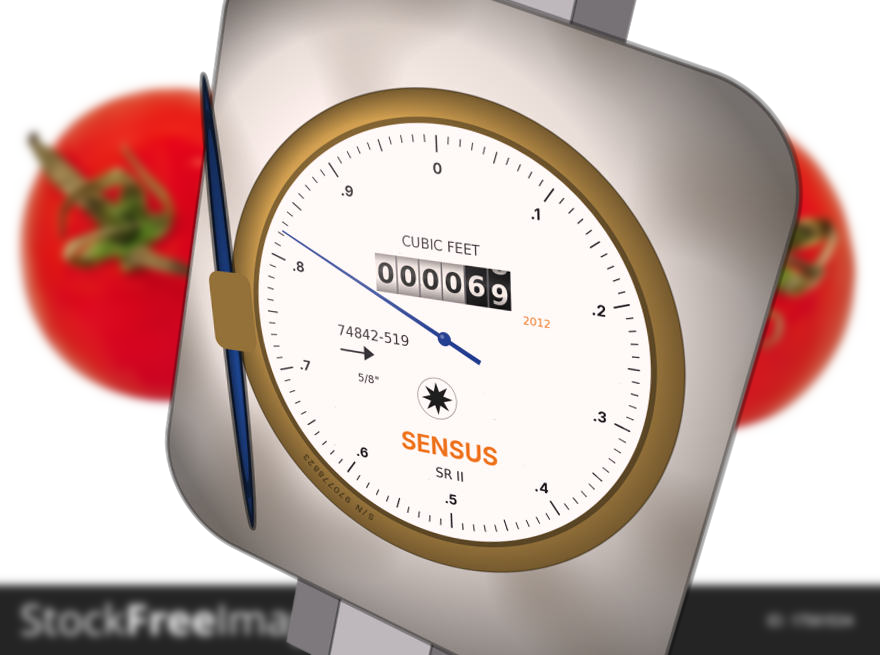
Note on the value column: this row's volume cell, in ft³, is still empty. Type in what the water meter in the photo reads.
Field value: 68.82 ft³
